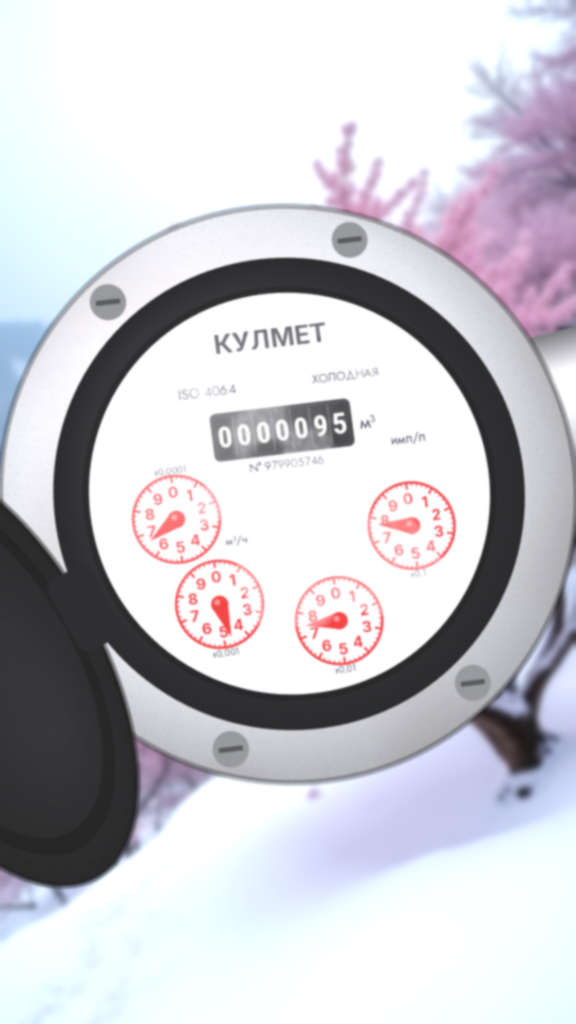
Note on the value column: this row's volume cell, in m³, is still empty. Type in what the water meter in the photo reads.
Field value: 95.7746 m³
